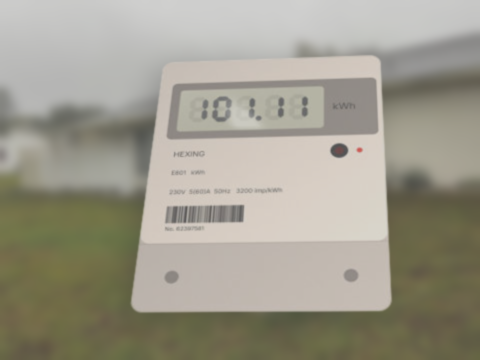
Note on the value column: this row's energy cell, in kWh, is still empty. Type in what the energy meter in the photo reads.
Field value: 101.11 kWh
